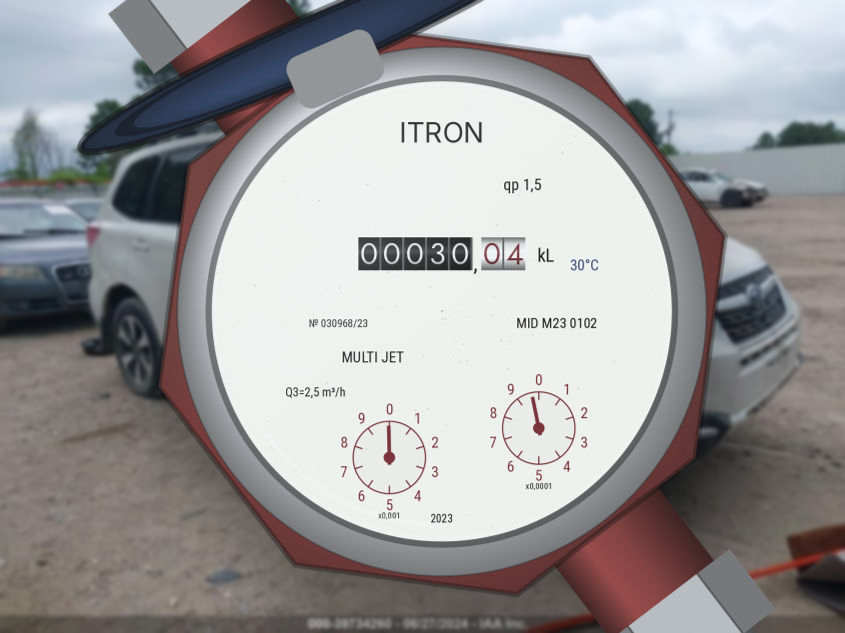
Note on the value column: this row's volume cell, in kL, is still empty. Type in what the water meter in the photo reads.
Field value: 30.0399 kL
